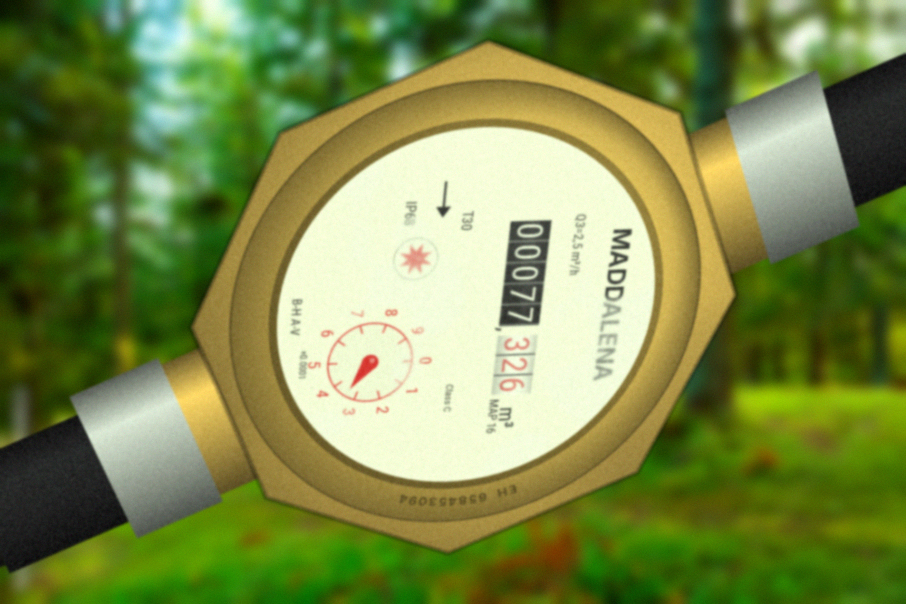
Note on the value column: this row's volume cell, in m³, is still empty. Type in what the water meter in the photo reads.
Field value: 77.3263 m³
